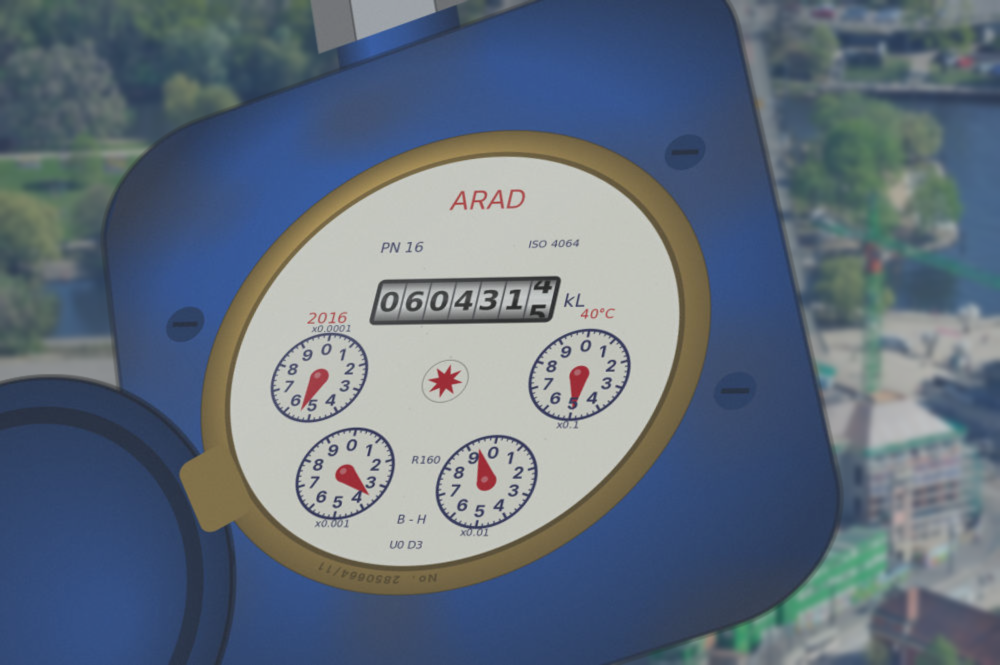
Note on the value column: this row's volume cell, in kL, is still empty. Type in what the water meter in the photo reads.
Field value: 604314.4935 kL
